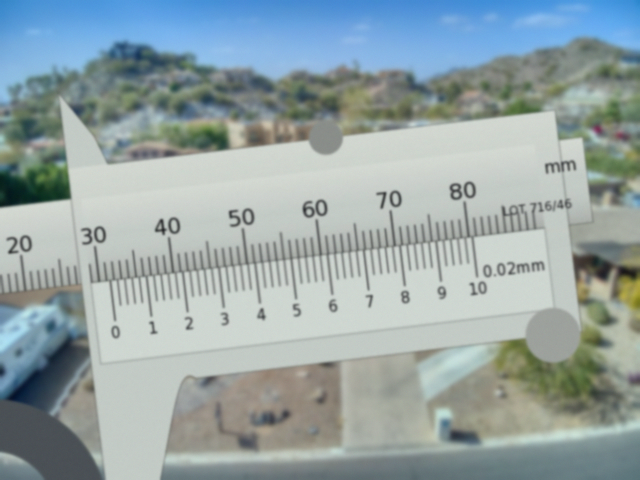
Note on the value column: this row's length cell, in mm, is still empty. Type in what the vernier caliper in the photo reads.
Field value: 31.5 mm
